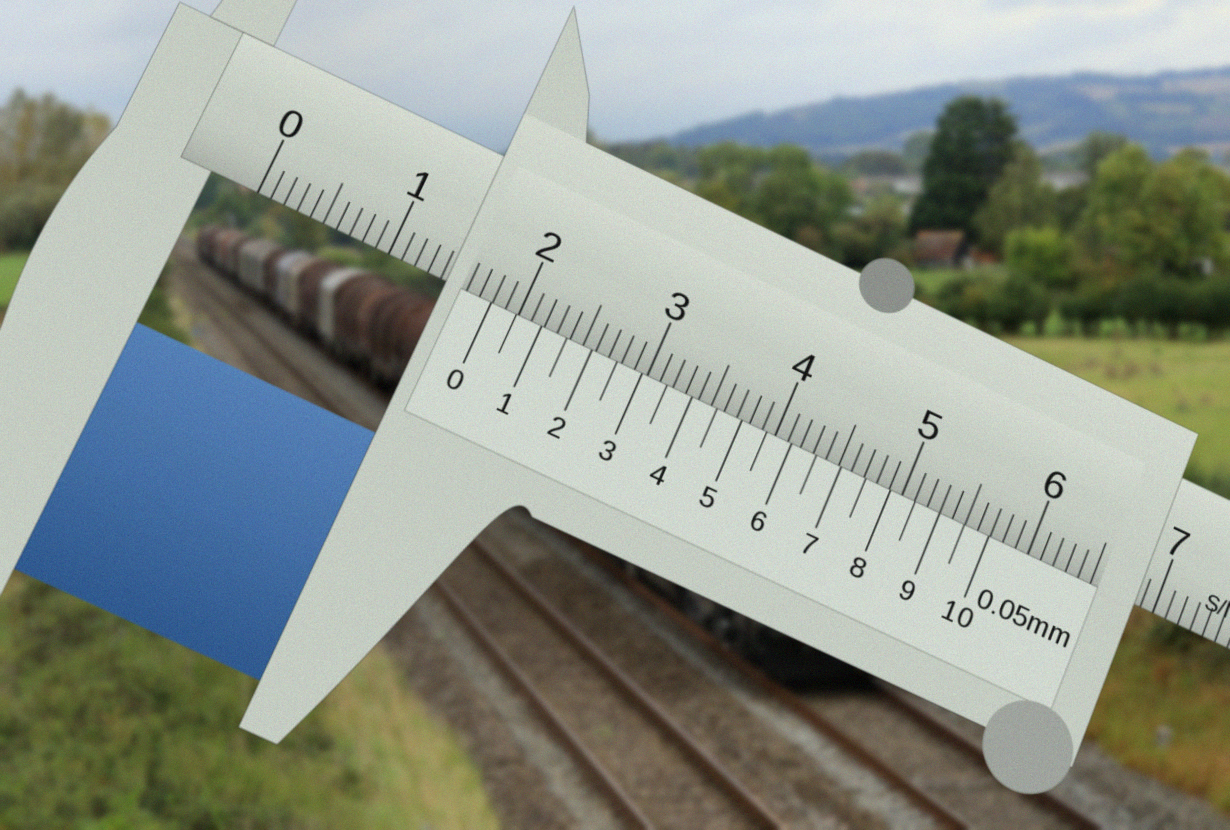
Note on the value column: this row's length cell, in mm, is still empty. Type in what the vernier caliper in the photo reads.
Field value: 17.9 mm
